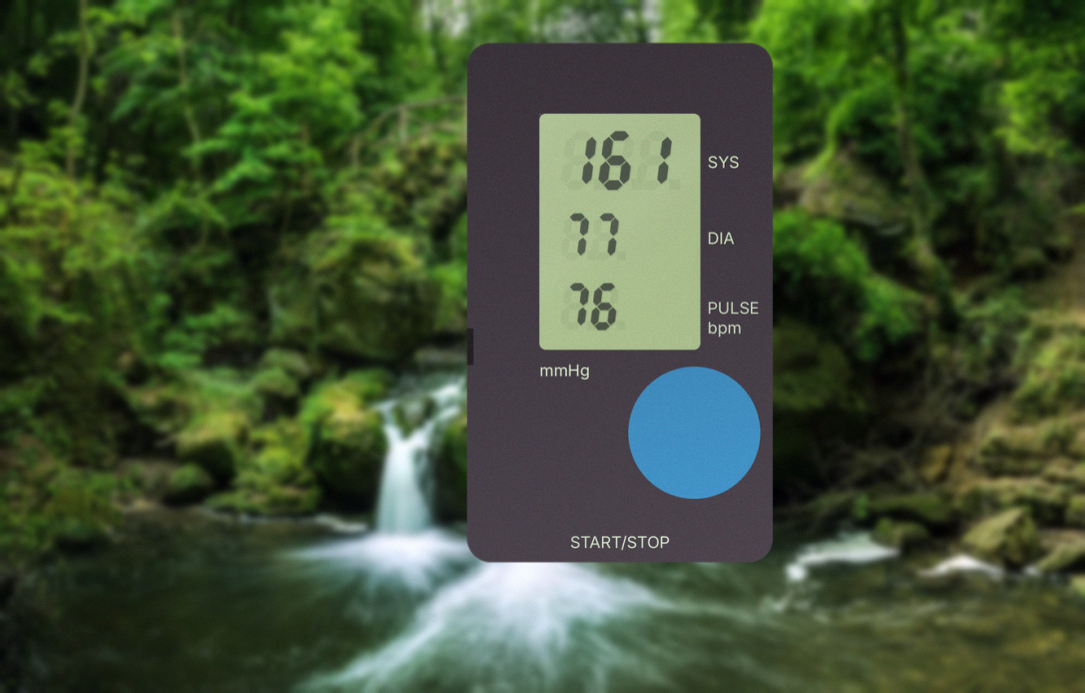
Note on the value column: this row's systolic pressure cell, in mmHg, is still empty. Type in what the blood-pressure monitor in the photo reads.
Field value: 161 mmHg
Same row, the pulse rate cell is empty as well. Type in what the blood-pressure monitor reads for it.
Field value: 76 bpm
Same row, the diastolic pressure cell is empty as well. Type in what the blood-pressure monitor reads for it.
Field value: 77 mmHg
